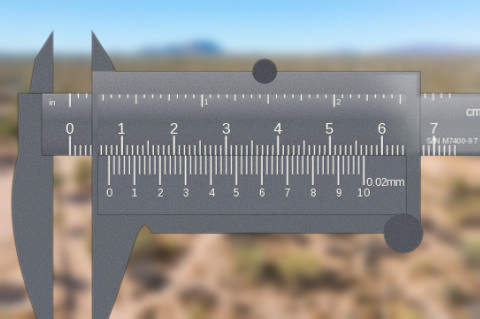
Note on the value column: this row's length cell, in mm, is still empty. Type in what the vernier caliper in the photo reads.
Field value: 7.5 mm
